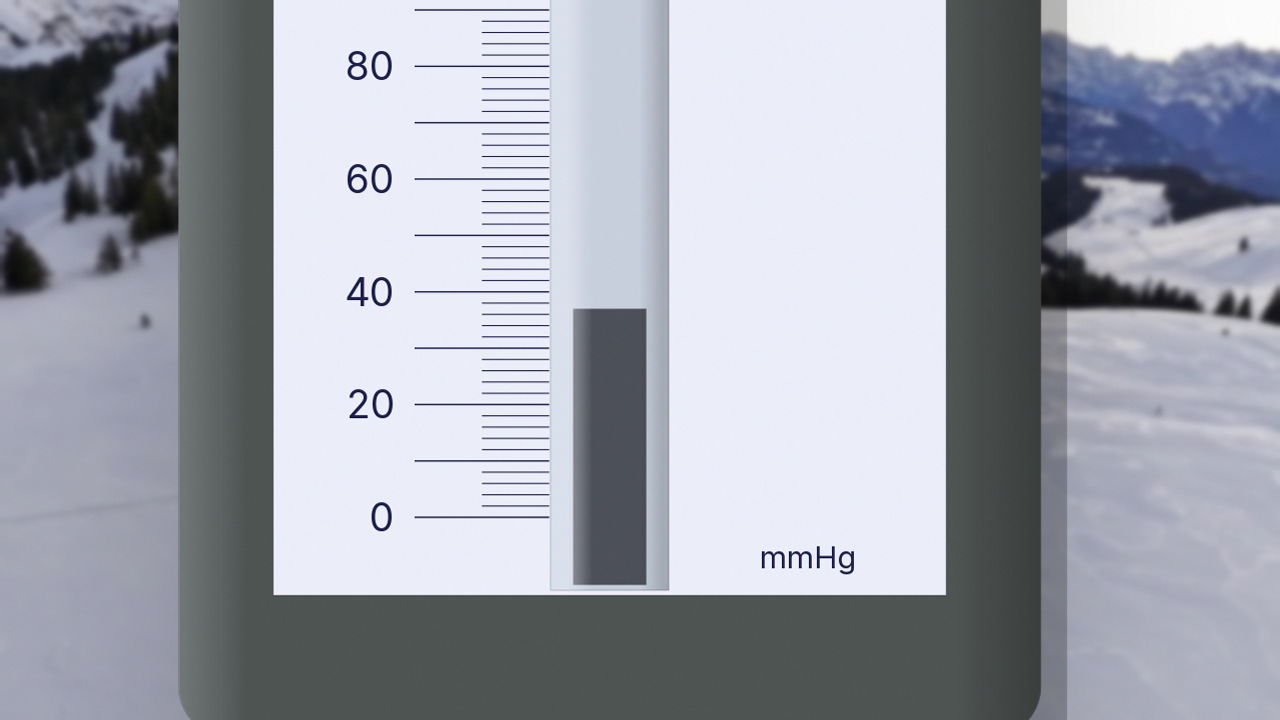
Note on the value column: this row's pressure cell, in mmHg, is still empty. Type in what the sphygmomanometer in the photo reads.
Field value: 37 mmHg
